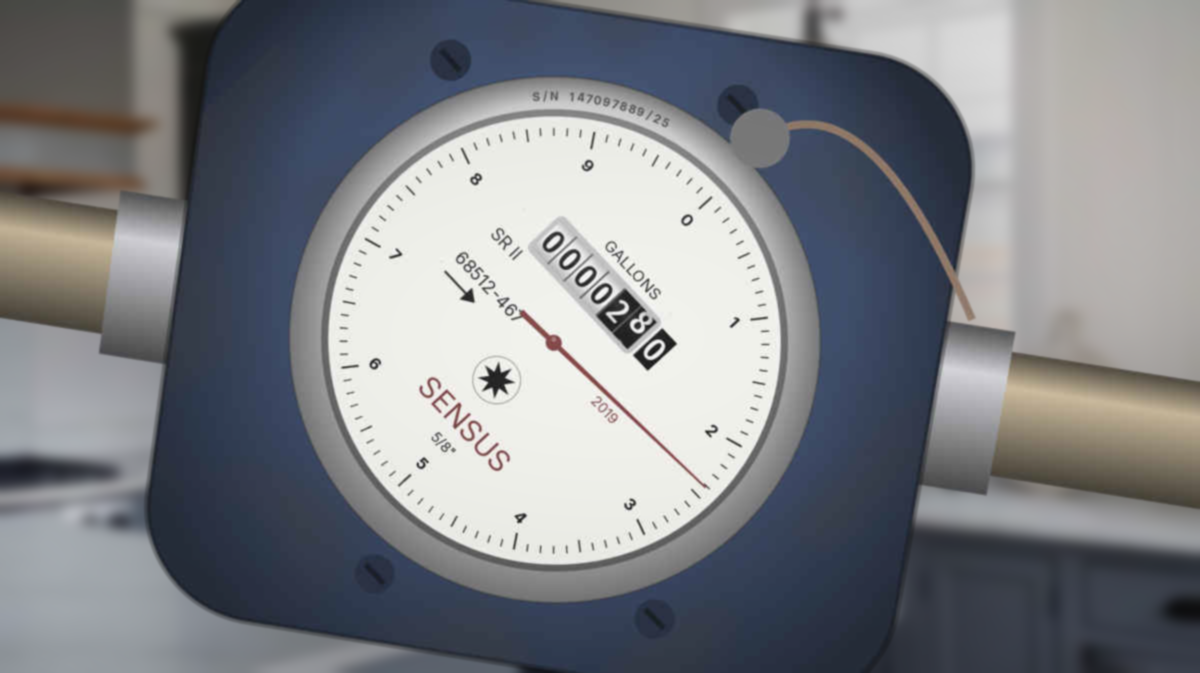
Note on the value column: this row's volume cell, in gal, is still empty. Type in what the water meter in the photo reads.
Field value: 282.4 gal
